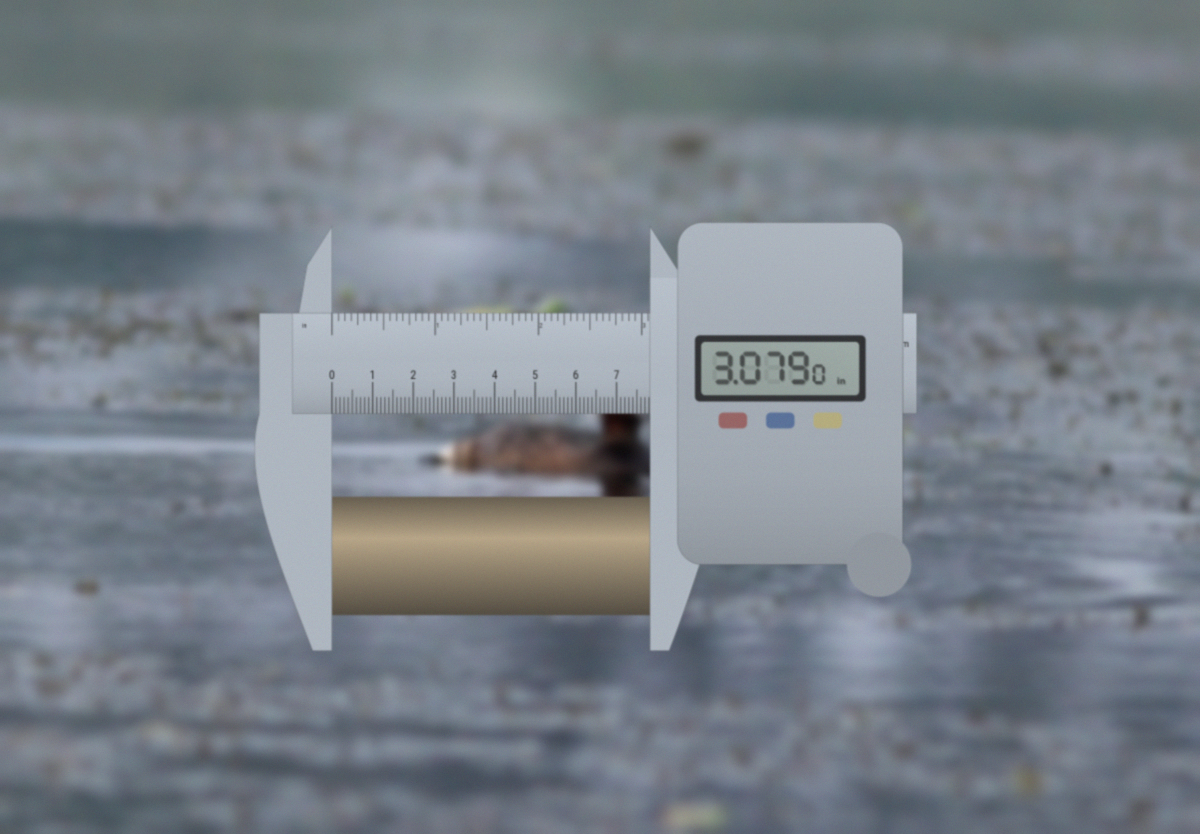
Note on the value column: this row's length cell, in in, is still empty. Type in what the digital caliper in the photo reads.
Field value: 3.0790 in
